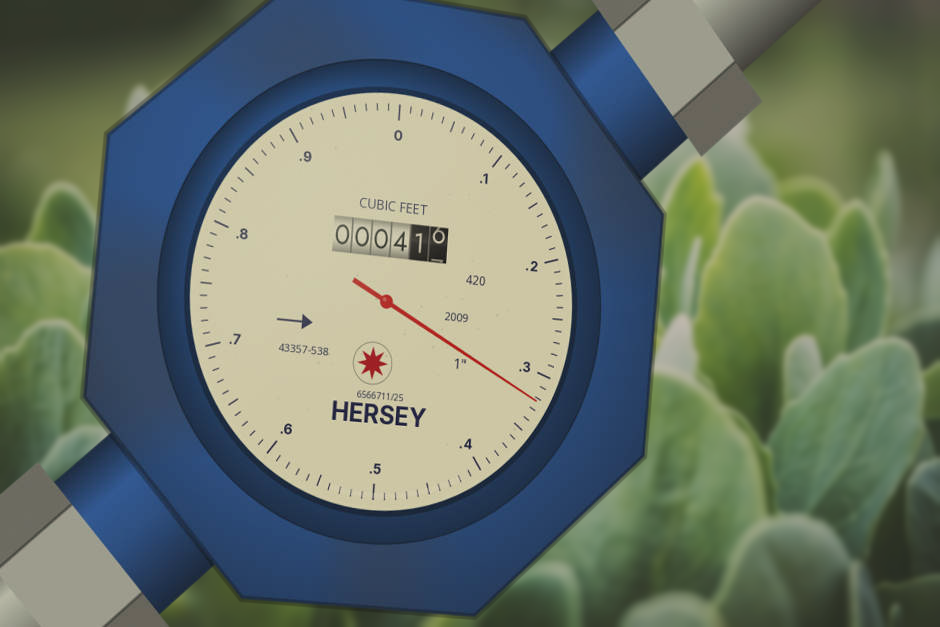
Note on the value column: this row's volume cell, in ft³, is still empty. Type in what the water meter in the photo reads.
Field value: 416.32 ft³
